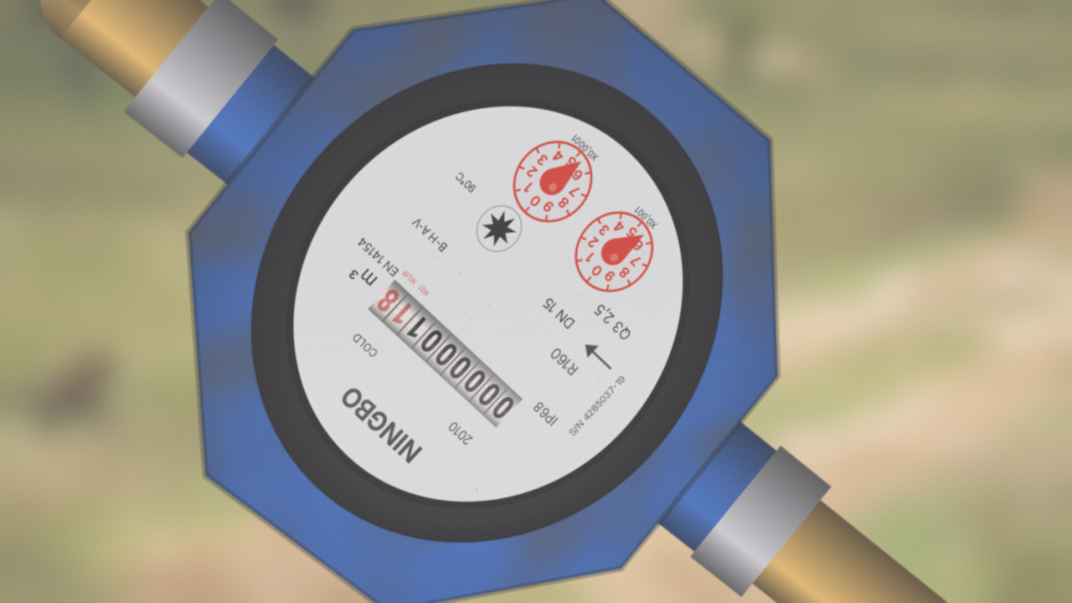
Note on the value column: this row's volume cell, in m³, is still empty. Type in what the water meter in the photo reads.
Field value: 1.1855 m³
